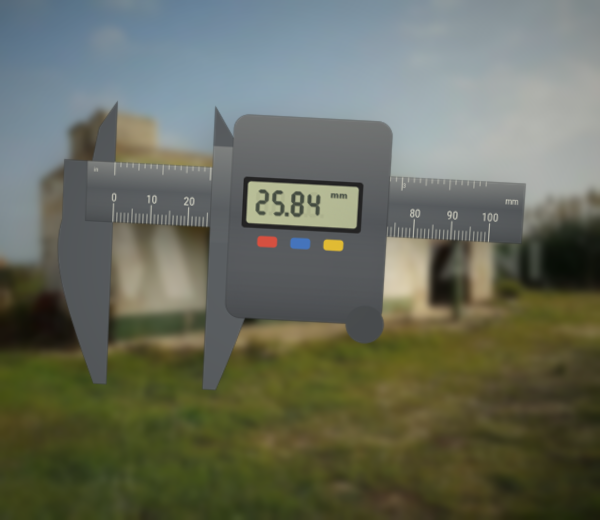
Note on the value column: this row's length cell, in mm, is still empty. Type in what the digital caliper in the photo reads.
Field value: 25.84 mm
